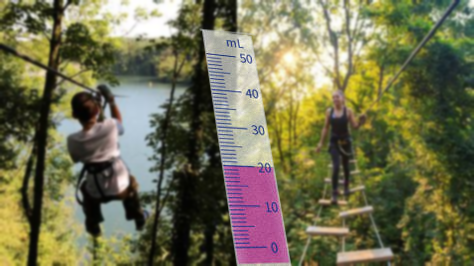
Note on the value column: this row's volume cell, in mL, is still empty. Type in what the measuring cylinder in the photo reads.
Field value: 20 mL
